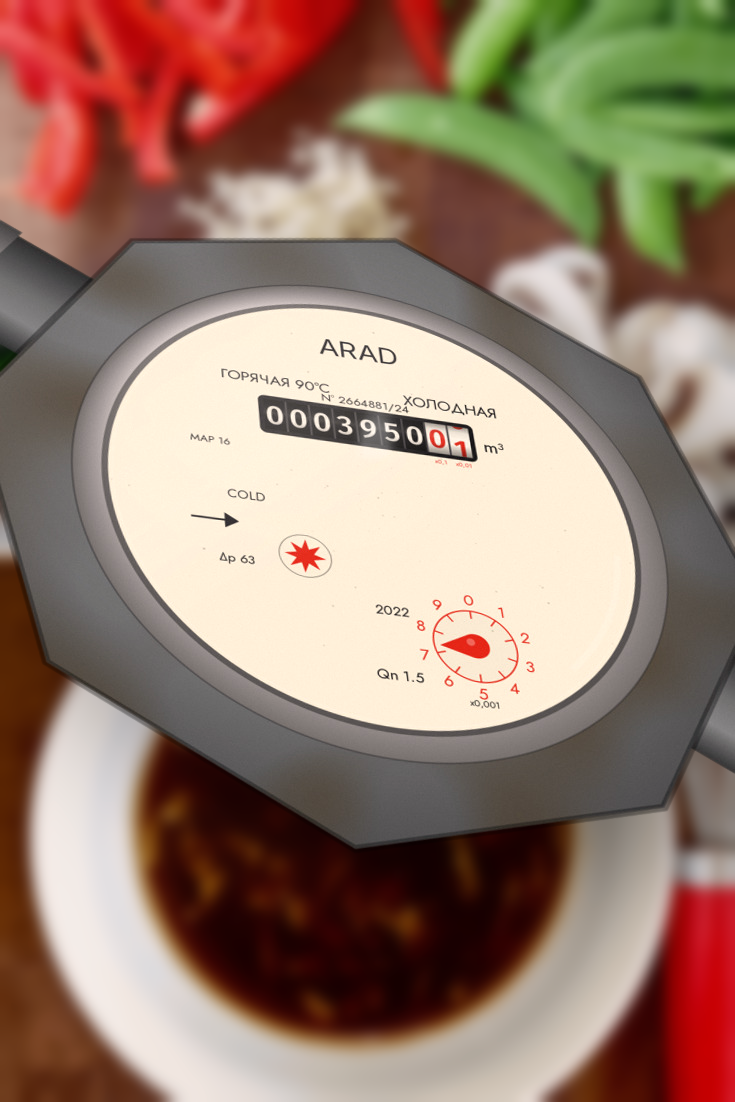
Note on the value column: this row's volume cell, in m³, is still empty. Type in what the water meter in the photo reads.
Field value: 3950.007 m³
